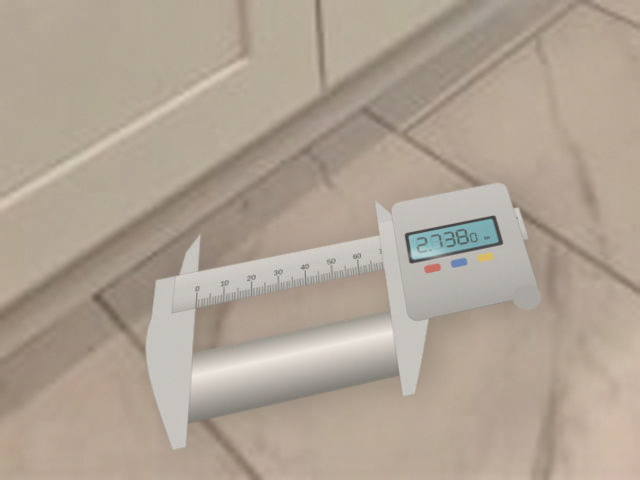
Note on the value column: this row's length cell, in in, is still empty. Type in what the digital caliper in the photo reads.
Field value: 2.7380 in
